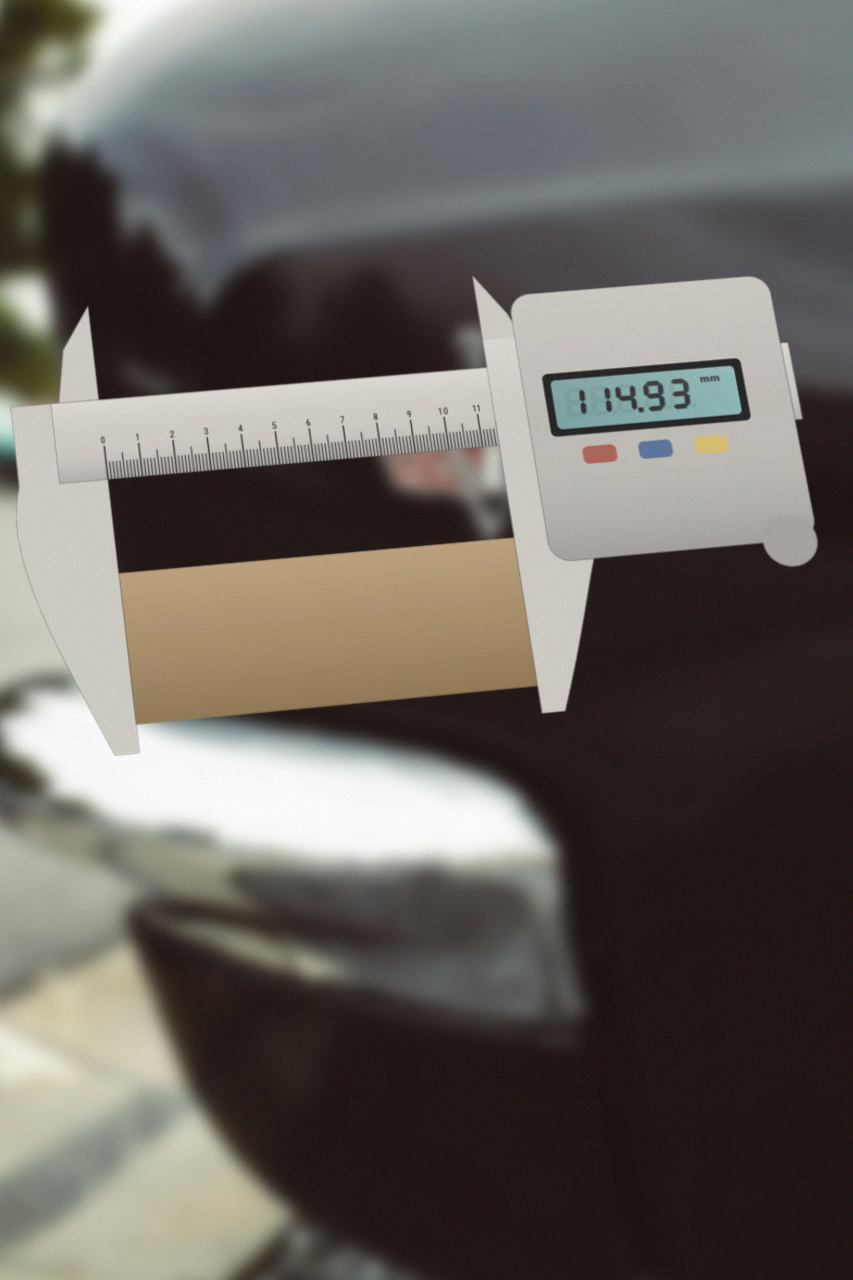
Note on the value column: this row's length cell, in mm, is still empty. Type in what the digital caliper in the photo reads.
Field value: 114.93 mm
